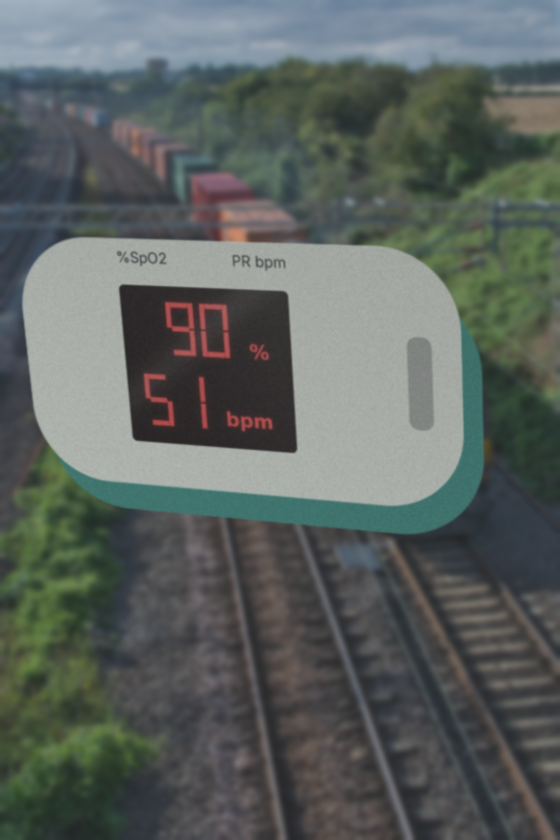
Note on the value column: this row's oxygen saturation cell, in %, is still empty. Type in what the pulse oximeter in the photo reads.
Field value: 90 %
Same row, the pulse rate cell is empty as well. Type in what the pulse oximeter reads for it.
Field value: 51 bpm
